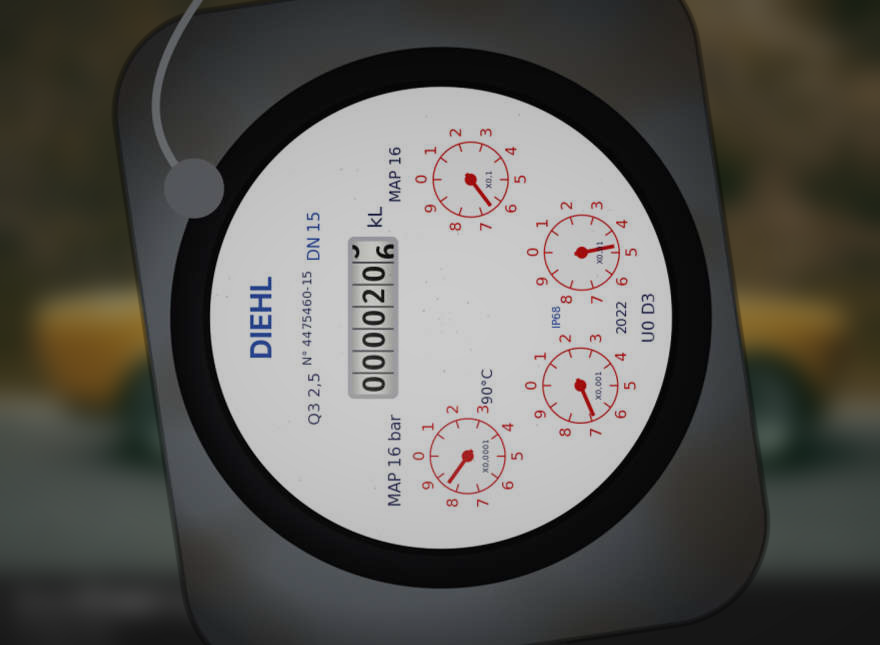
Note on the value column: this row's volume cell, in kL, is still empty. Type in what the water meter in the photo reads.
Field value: 205.6468 kL
